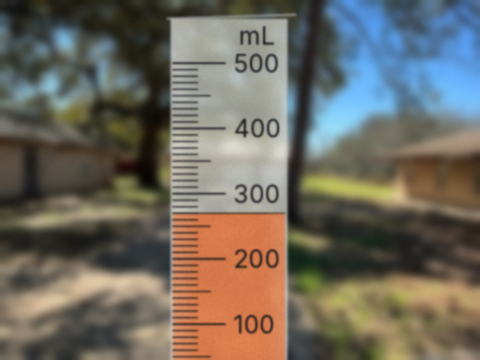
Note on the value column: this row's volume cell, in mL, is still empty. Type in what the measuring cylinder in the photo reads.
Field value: 270 mL
